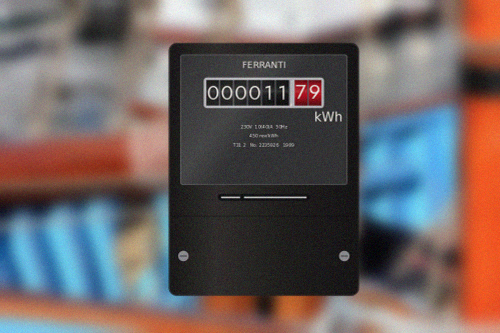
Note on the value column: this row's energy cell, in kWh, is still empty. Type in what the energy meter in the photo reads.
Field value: 11.79 kWh
